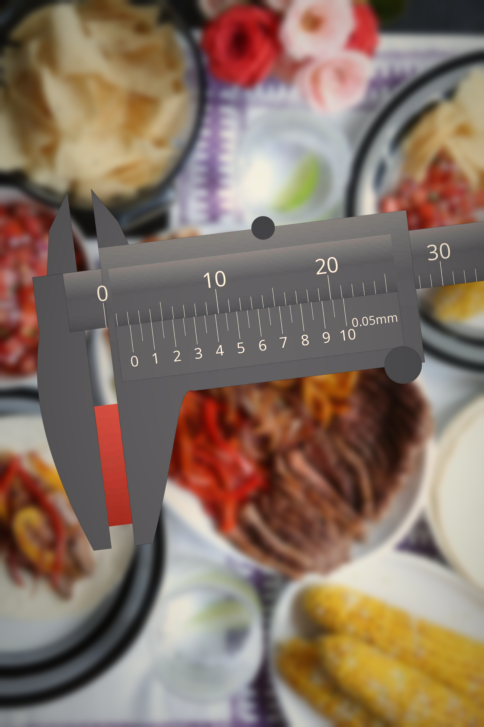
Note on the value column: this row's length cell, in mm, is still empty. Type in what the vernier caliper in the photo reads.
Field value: 2.1 mm
